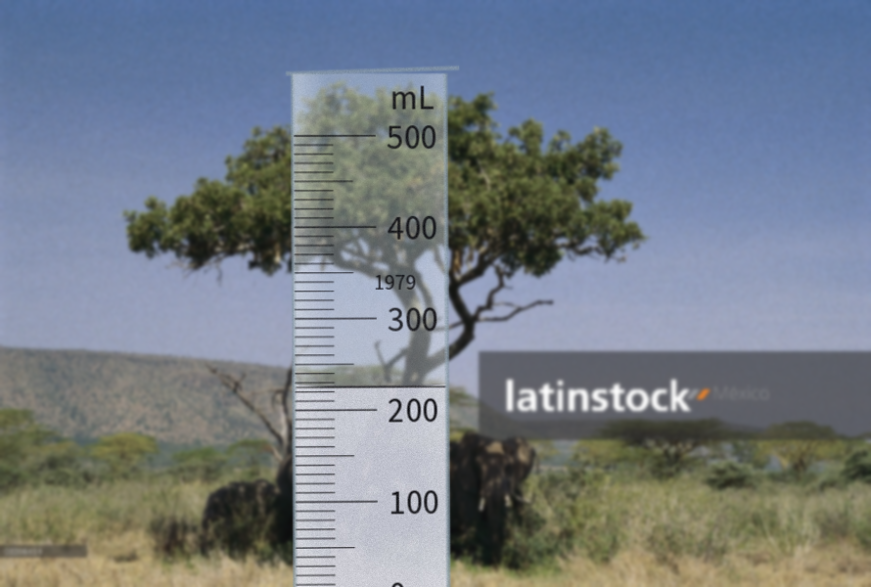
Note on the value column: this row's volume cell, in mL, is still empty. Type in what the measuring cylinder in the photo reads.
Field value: 225 mL
